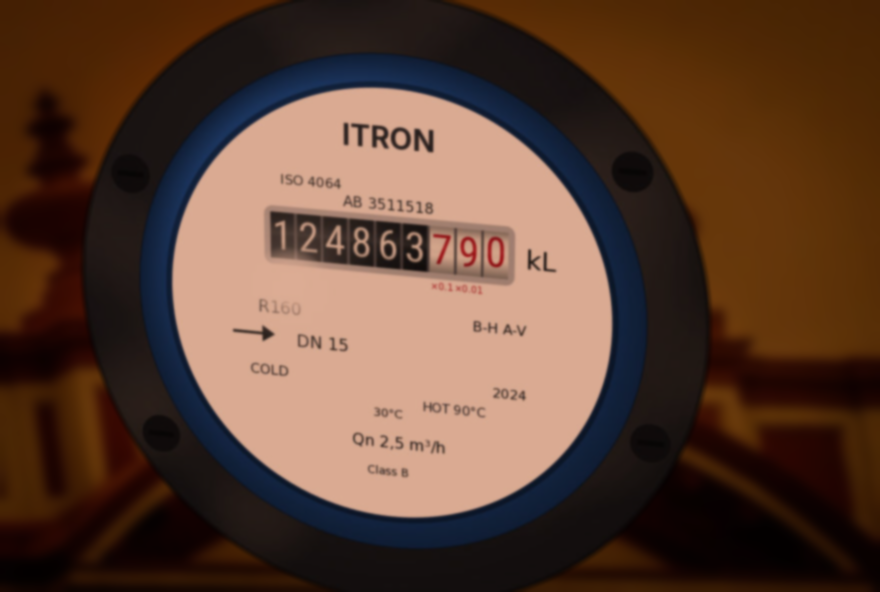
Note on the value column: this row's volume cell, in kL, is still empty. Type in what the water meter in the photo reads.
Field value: 124863.790 kL
